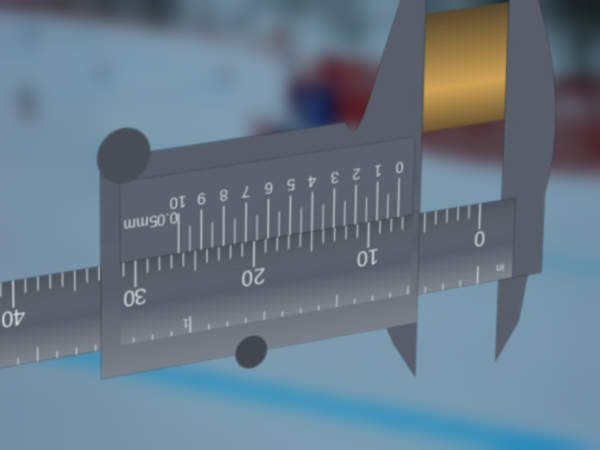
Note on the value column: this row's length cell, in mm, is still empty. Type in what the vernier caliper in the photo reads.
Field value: 7.4 mm
